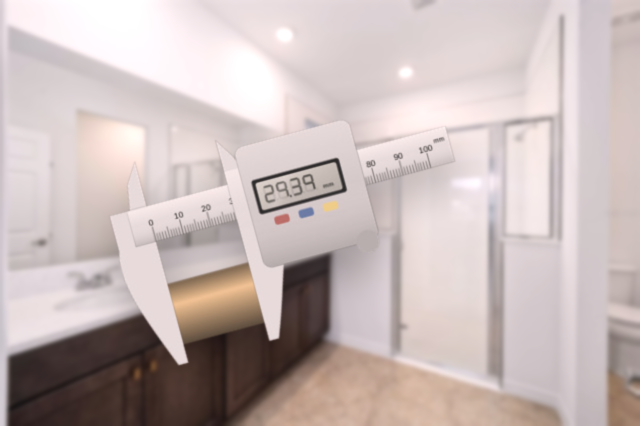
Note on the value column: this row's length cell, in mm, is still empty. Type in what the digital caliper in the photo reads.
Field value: 29.39 mm
